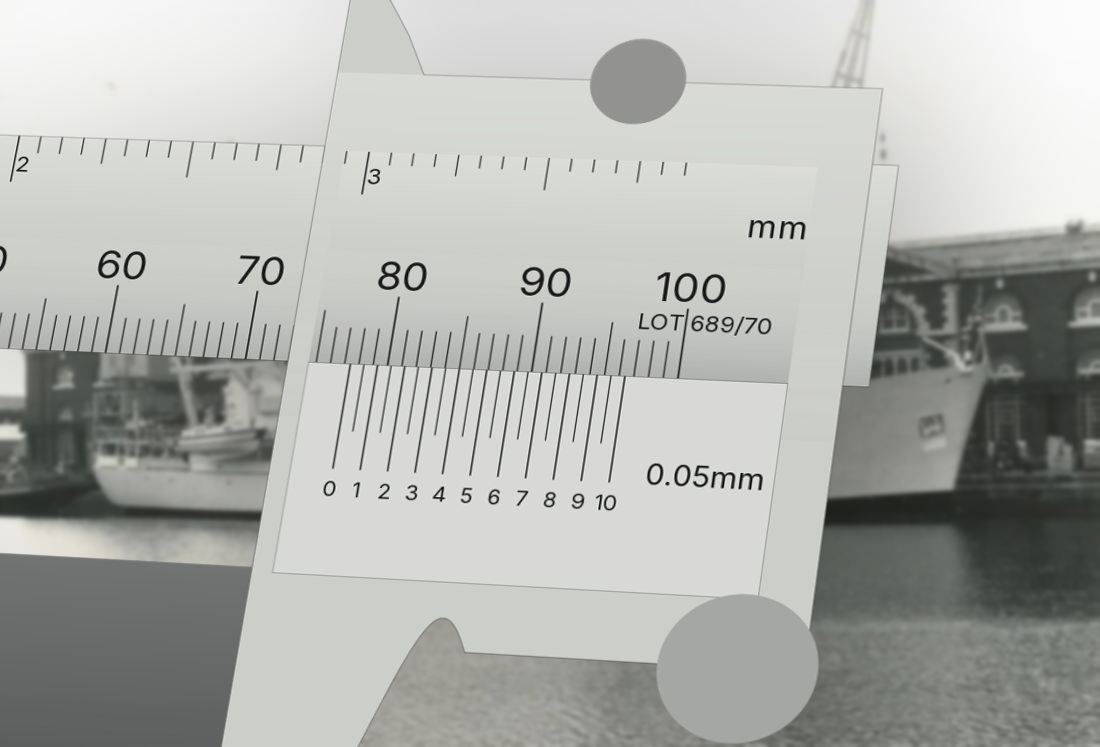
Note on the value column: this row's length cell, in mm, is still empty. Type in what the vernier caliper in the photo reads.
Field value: 77.4 mm
